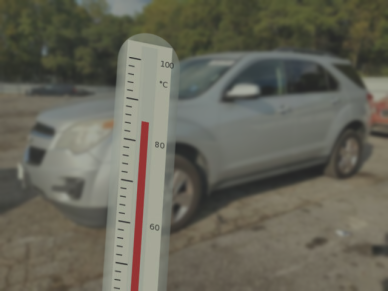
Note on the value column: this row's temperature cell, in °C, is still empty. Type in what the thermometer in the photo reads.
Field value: 85 °C
